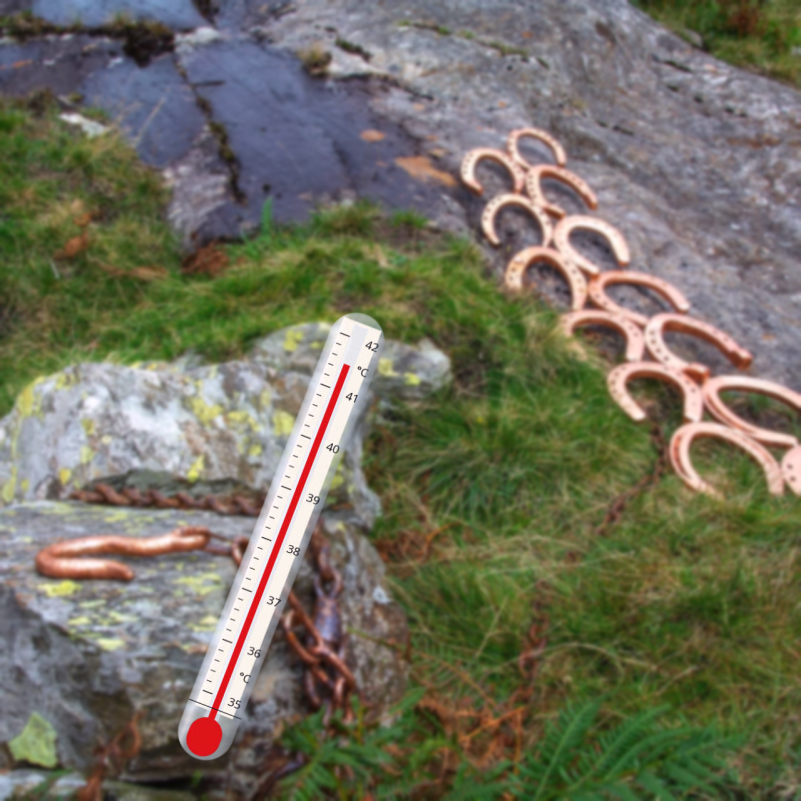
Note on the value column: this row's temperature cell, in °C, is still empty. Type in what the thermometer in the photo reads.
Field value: 41.5 °C
